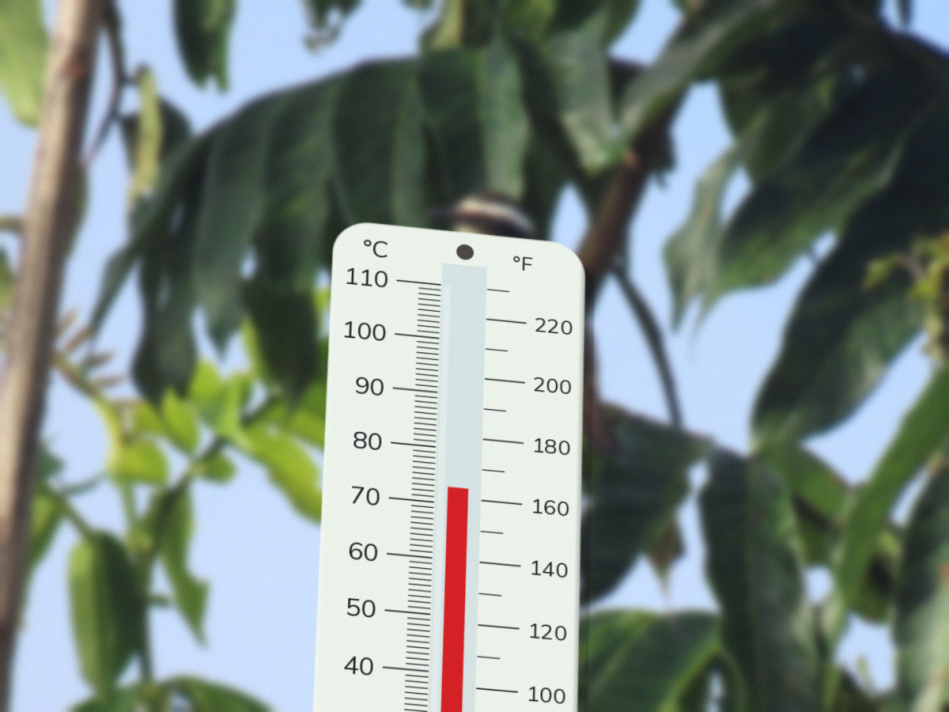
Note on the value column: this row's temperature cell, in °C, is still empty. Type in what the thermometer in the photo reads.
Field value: 73 °C
